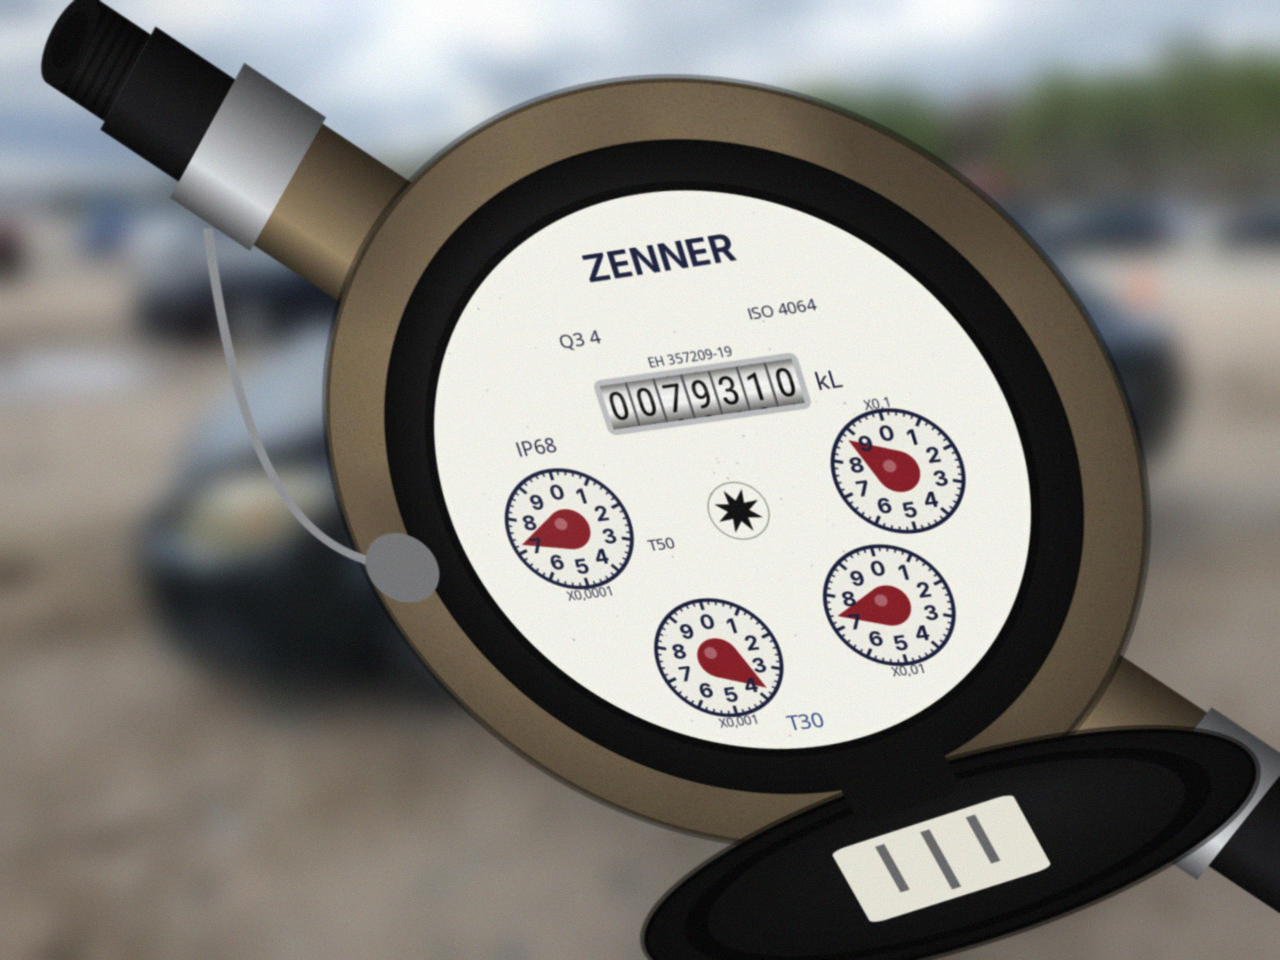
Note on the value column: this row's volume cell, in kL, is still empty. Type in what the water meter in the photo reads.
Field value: 79310.8737 kL
